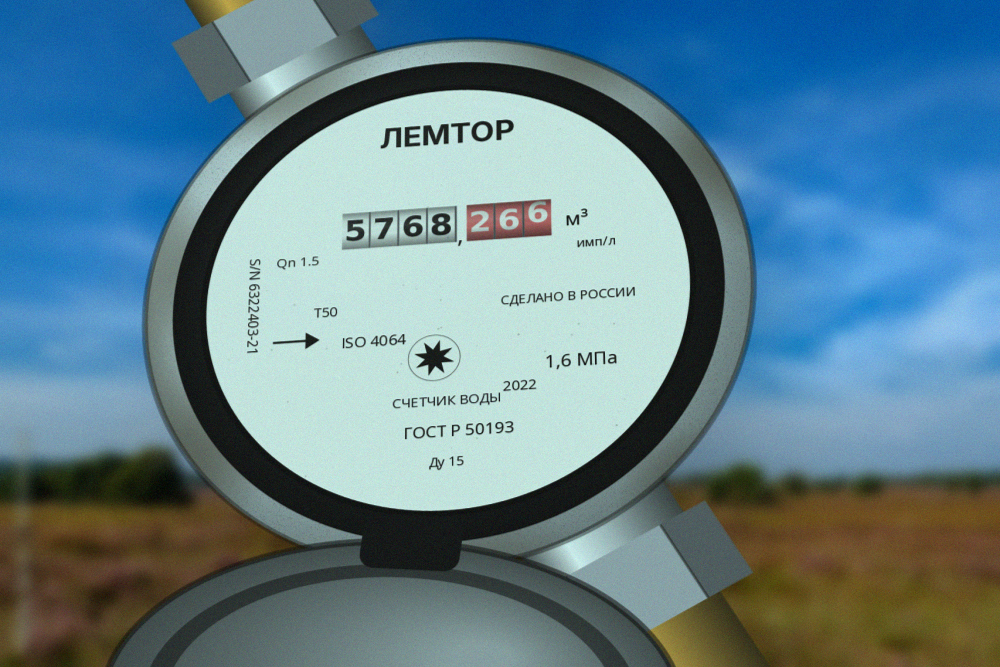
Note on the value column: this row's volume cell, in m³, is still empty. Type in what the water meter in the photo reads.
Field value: 5768.266 m³
